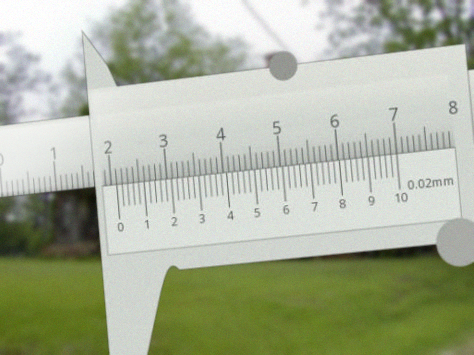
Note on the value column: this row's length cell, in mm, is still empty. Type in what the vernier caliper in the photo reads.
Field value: 21.0 mm
